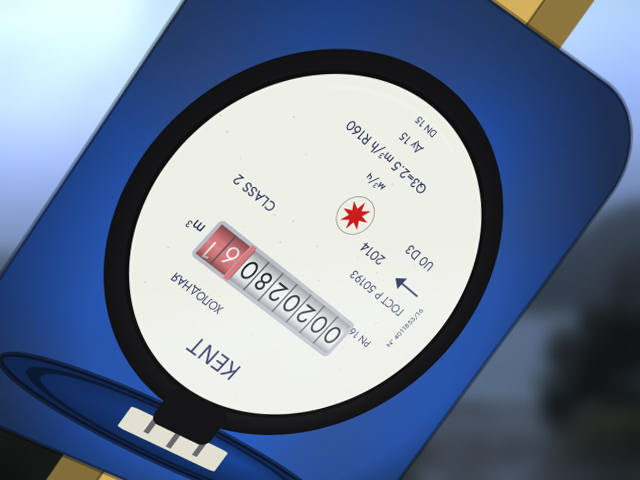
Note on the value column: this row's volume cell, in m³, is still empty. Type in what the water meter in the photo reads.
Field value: 20280.61 m³
